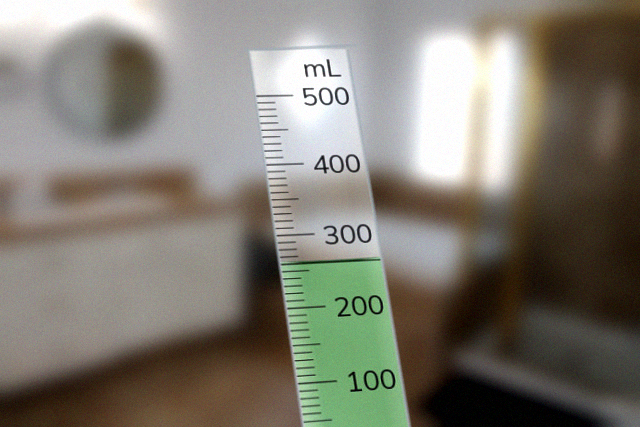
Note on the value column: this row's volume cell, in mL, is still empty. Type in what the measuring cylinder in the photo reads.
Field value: 260 mL
